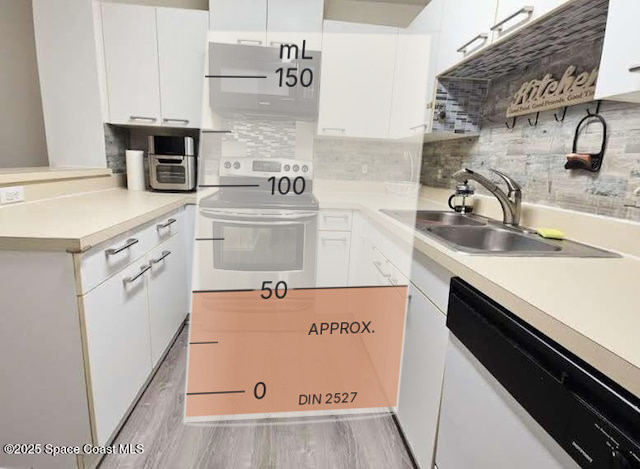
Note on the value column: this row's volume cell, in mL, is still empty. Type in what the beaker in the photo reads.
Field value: 50 mL
